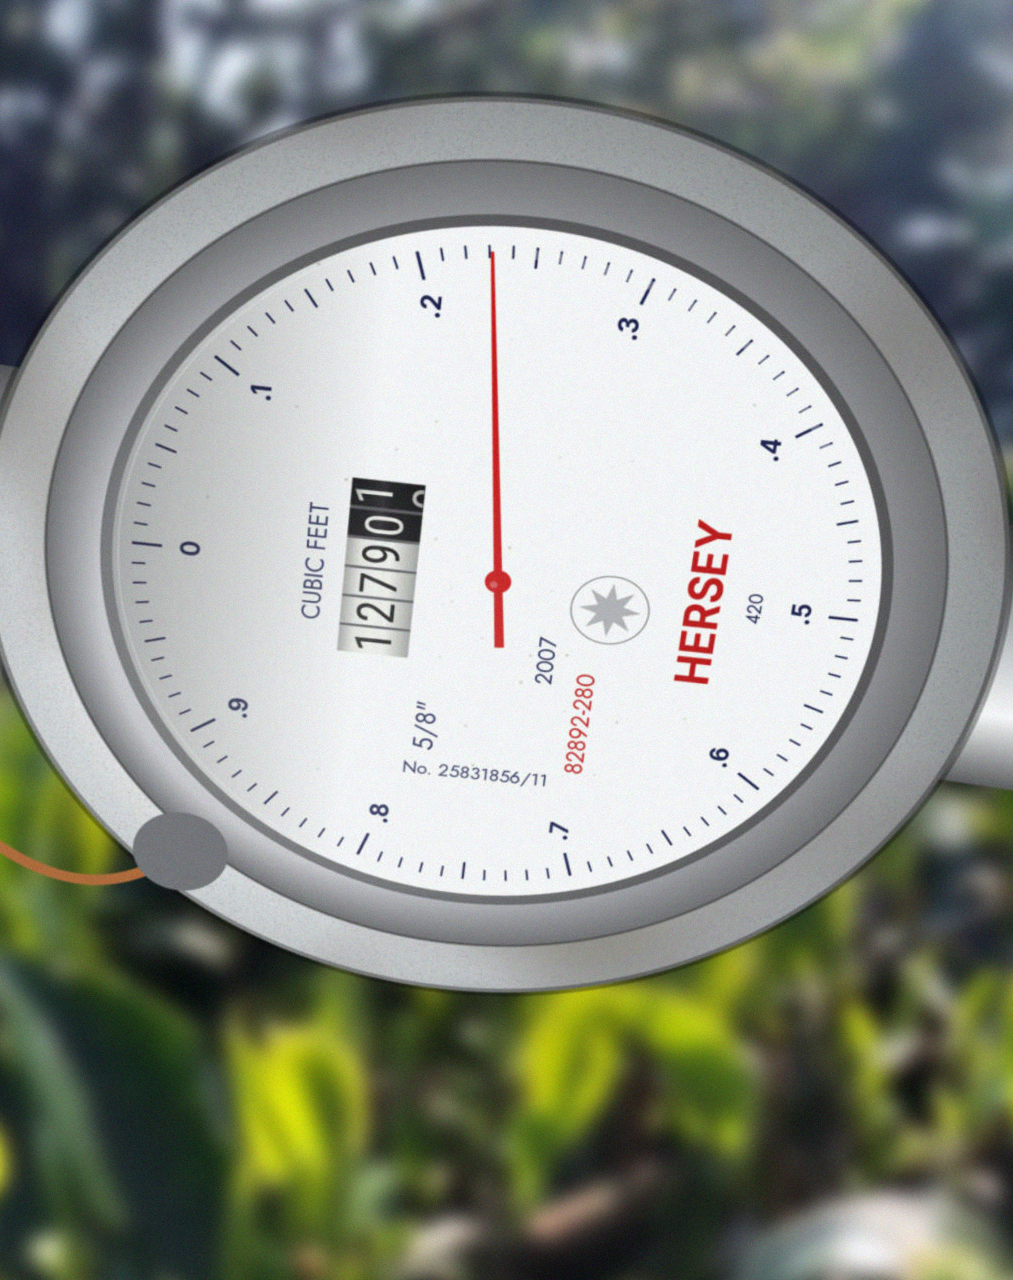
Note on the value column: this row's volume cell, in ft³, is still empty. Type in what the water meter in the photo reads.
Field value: 127901.23 ft³
